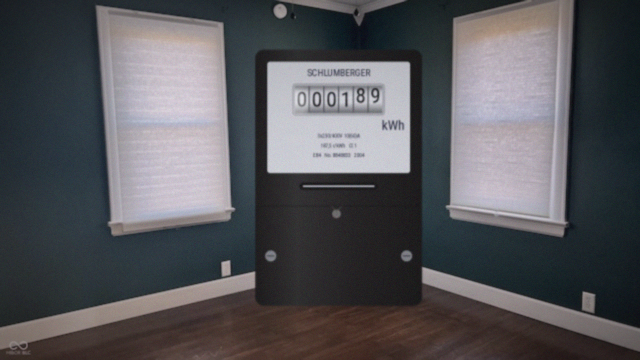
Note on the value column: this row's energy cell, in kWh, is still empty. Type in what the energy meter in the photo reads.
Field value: 189 kWh
